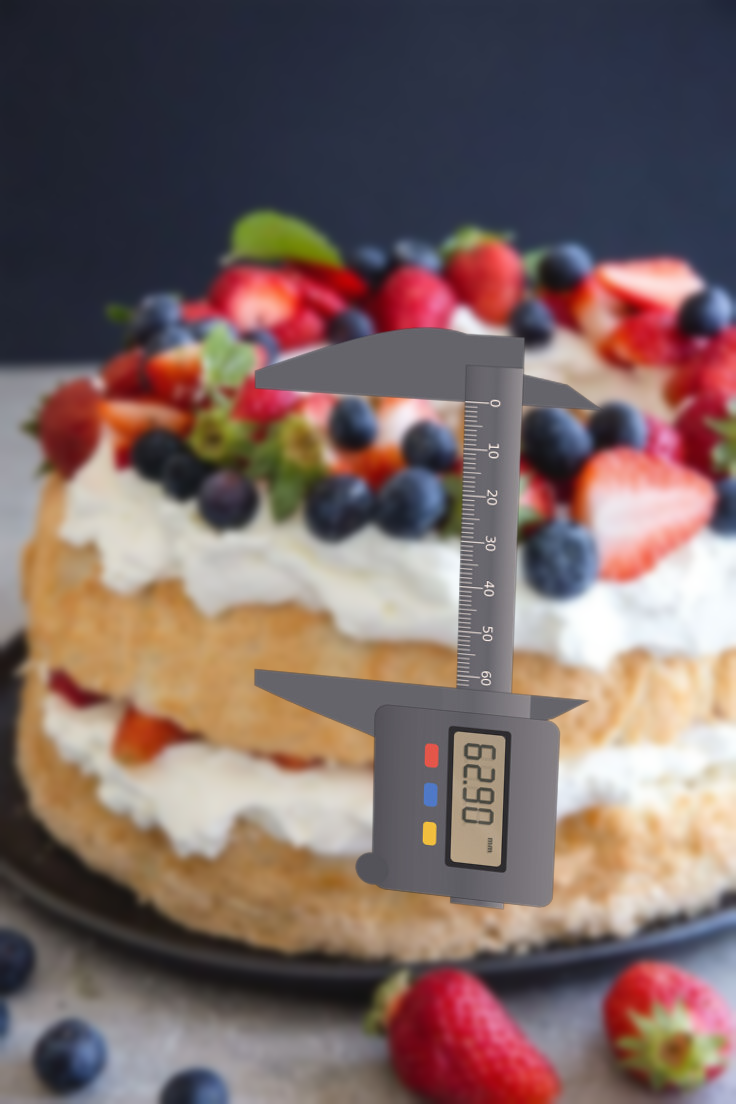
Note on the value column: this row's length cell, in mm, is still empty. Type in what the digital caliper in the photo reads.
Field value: 62.90 mm
